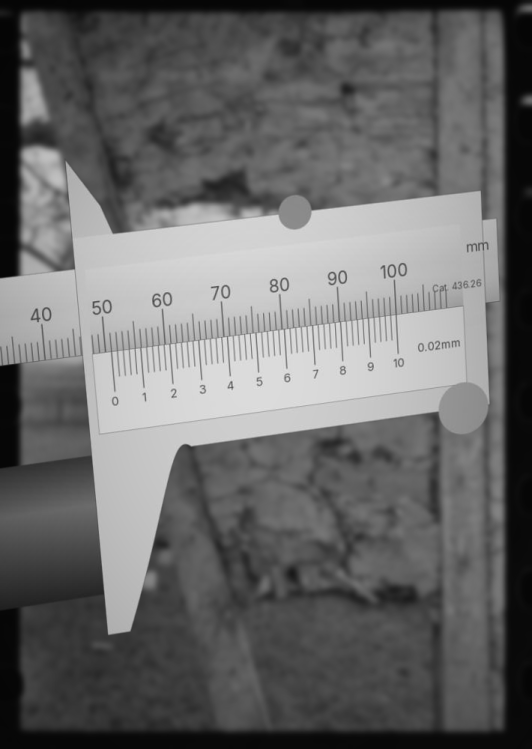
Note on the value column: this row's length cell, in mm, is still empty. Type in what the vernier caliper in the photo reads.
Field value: 51.0 mm
